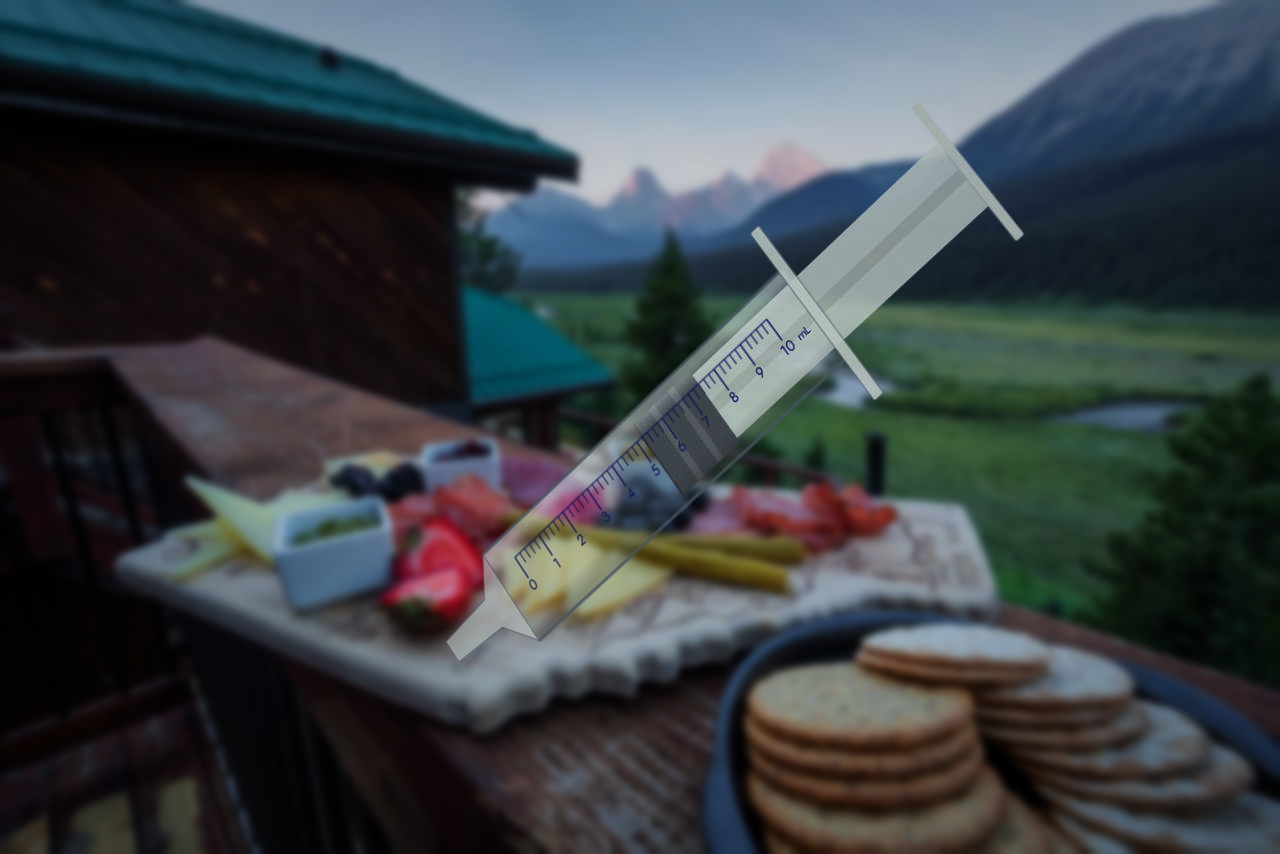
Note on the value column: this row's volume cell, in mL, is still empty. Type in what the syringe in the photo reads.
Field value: 5.2 mL
